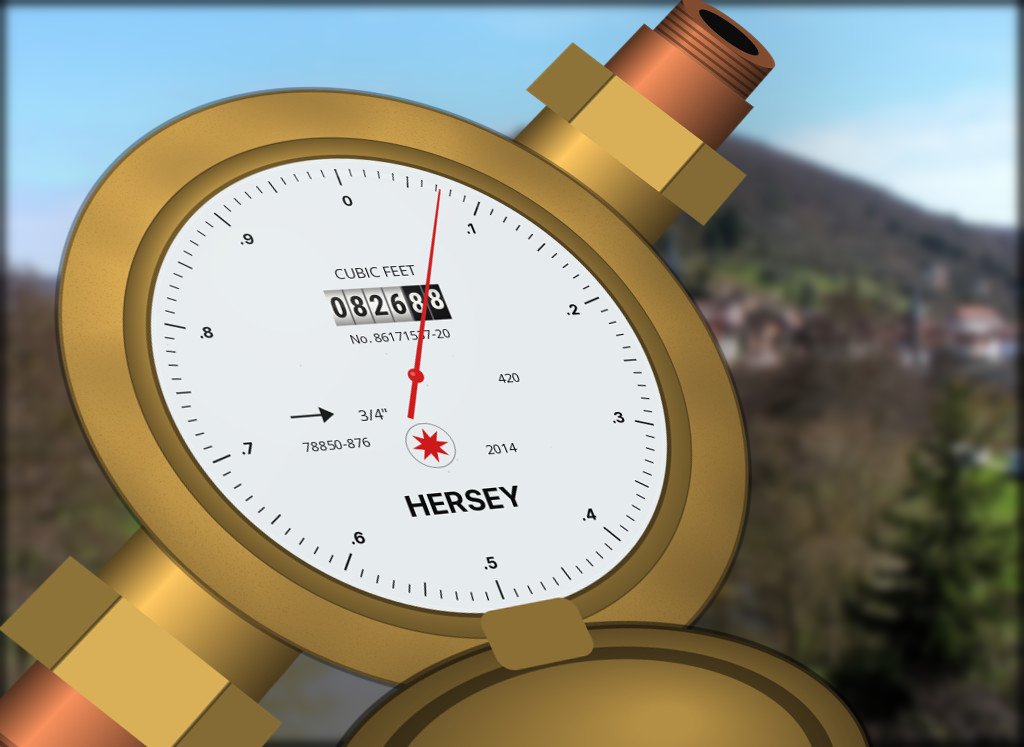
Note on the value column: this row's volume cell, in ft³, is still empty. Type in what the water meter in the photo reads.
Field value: 82688.07 ft³
